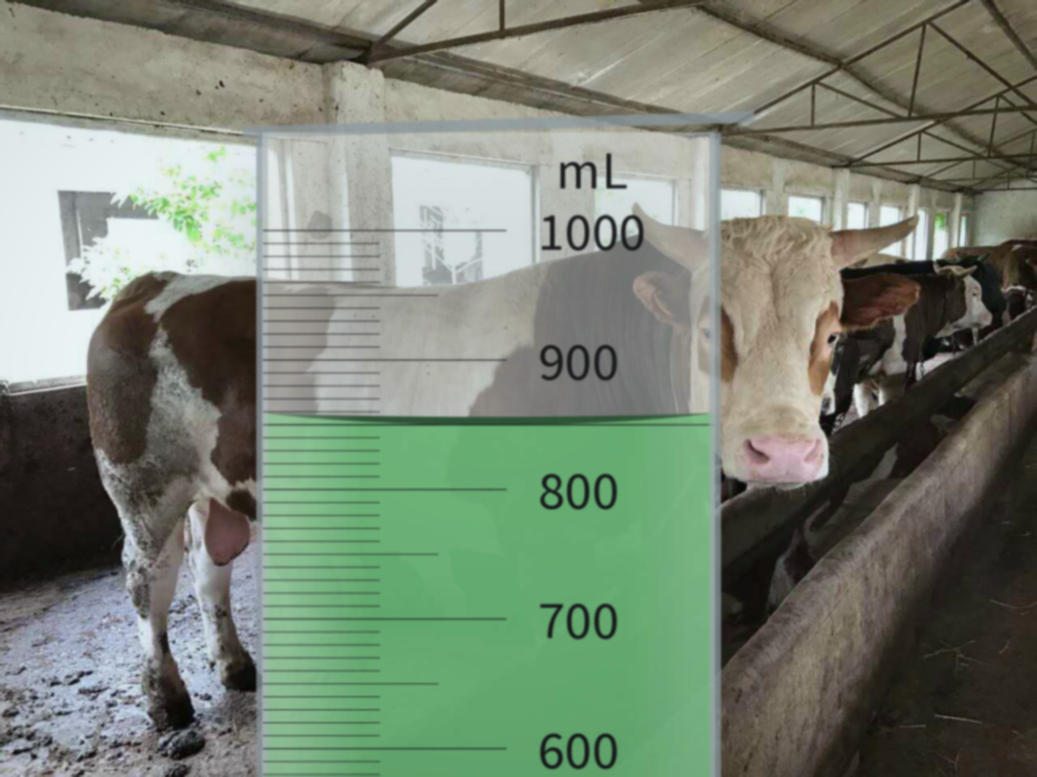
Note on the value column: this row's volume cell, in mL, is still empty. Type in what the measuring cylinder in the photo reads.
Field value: 850 mL
